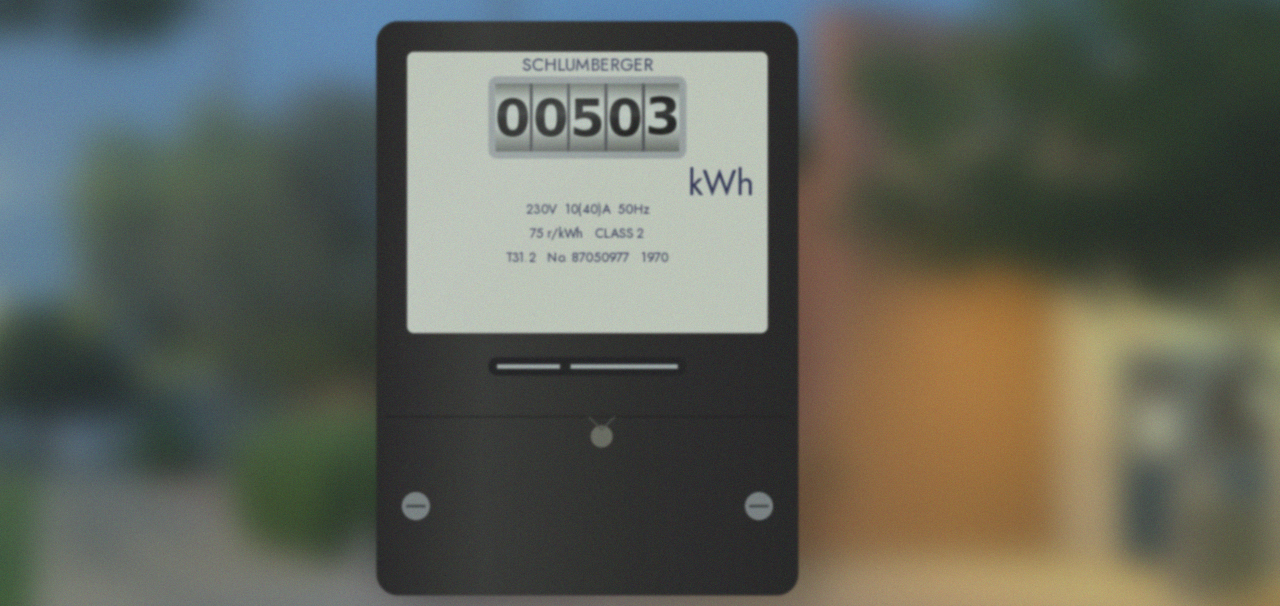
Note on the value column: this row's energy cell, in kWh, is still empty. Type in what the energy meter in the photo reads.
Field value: 503 kWh
